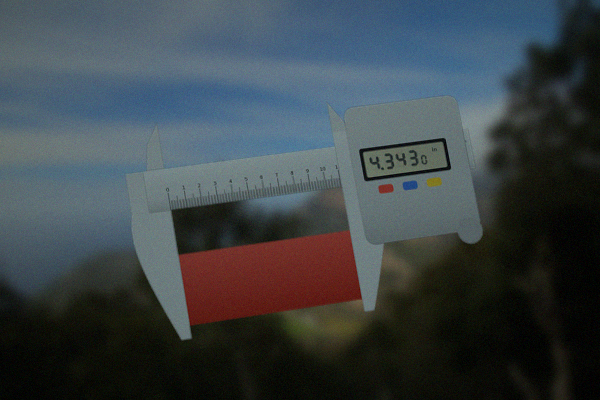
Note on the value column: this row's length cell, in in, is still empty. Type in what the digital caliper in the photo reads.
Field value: 4.3430 in
